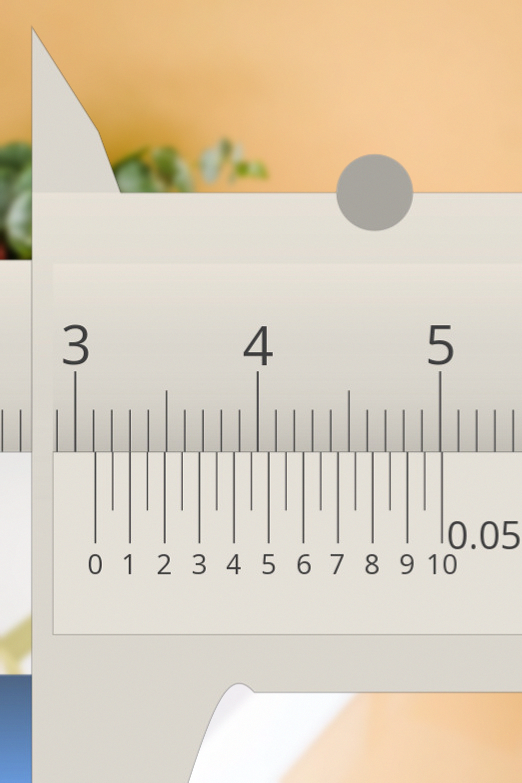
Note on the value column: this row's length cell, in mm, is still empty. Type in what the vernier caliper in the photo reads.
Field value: 31.1 mm
